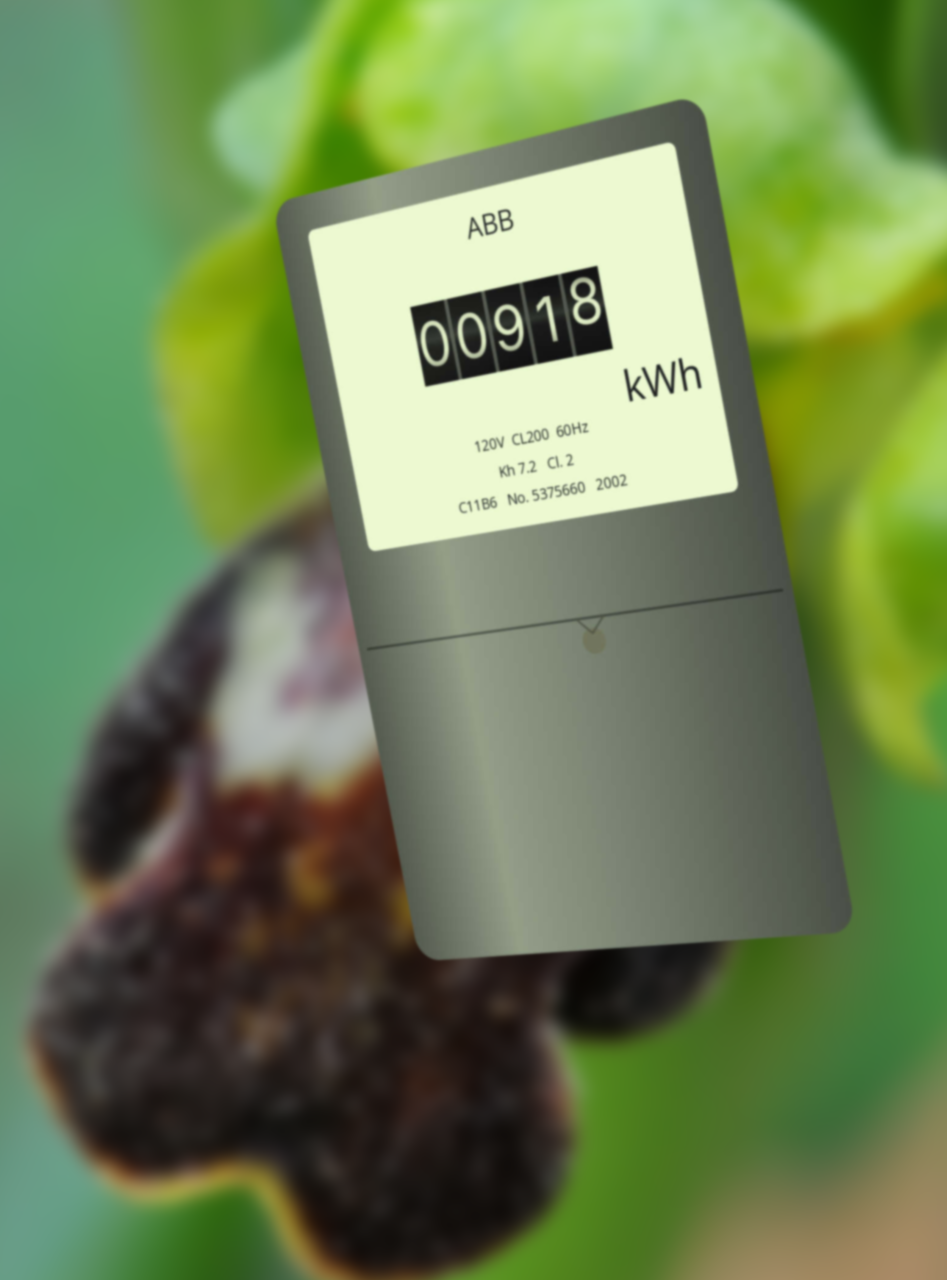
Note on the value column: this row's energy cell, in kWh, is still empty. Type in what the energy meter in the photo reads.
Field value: 918 kWh
